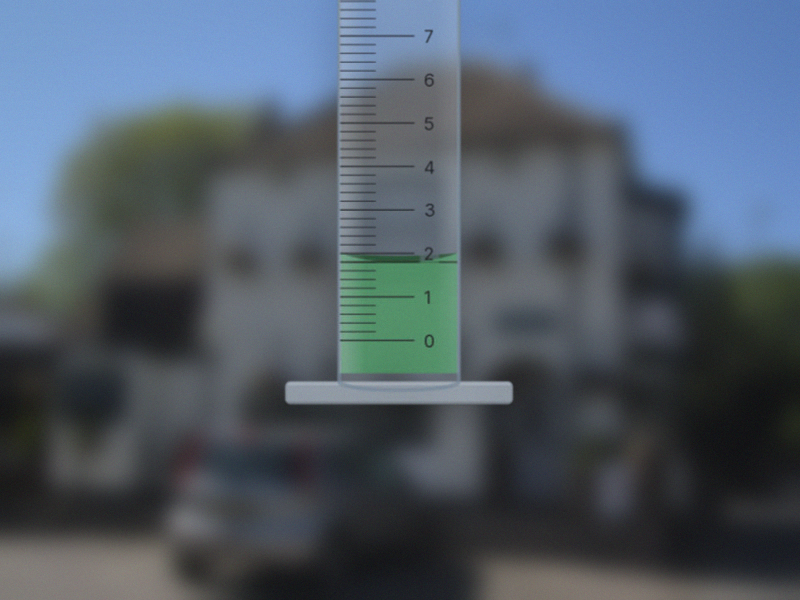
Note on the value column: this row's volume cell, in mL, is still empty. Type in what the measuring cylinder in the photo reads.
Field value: 1.8 mL
